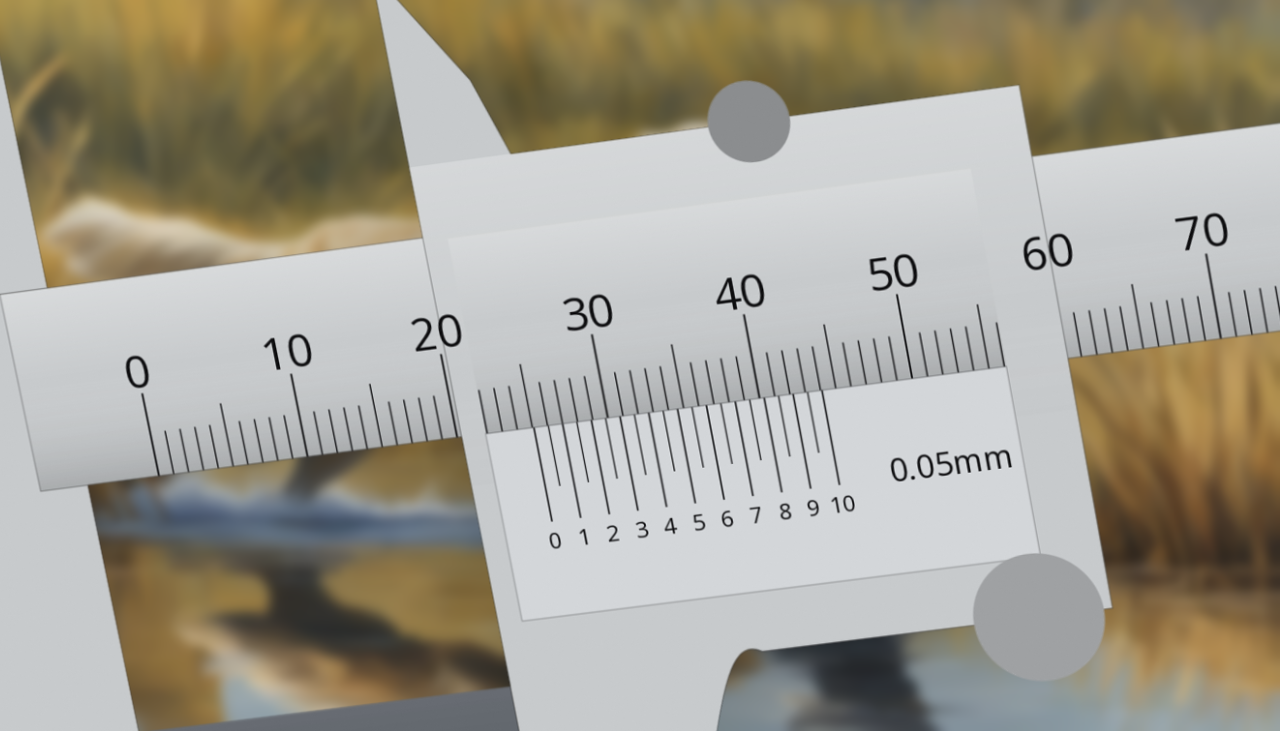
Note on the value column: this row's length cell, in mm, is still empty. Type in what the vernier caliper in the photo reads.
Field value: 25.1 mm
